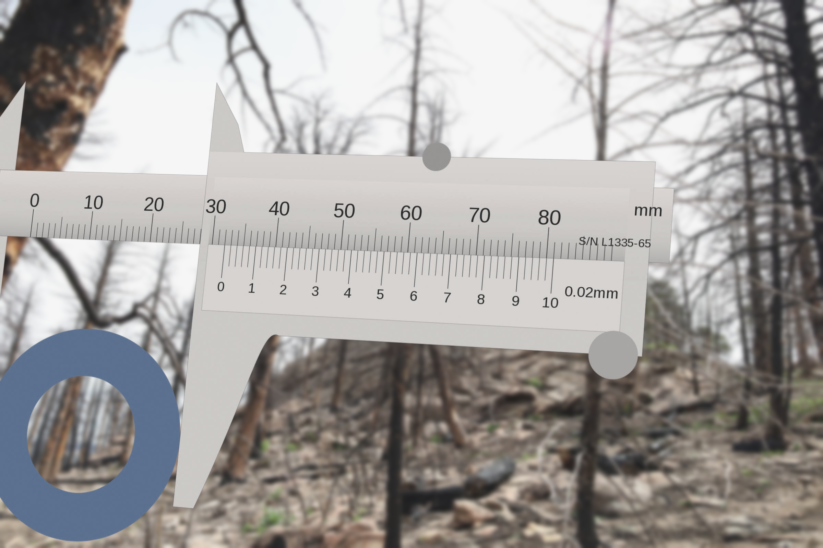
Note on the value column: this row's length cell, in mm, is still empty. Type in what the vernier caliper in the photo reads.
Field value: 32.0 mm
